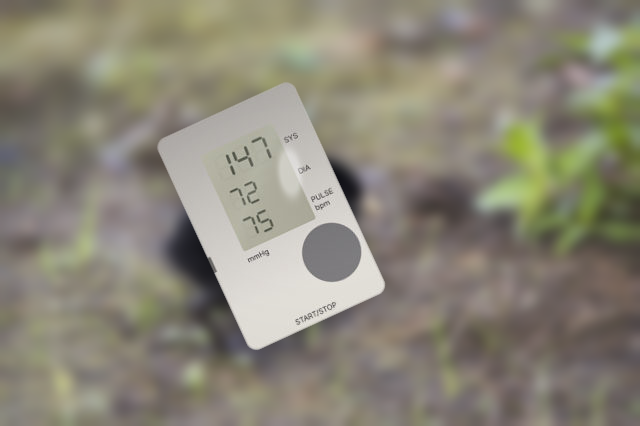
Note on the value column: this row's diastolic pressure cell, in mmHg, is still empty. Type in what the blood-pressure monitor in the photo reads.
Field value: 72 mmHg
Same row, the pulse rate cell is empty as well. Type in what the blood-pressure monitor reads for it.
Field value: 75 bpm
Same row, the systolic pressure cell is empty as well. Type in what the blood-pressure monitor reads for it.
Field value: 147 mmHg
